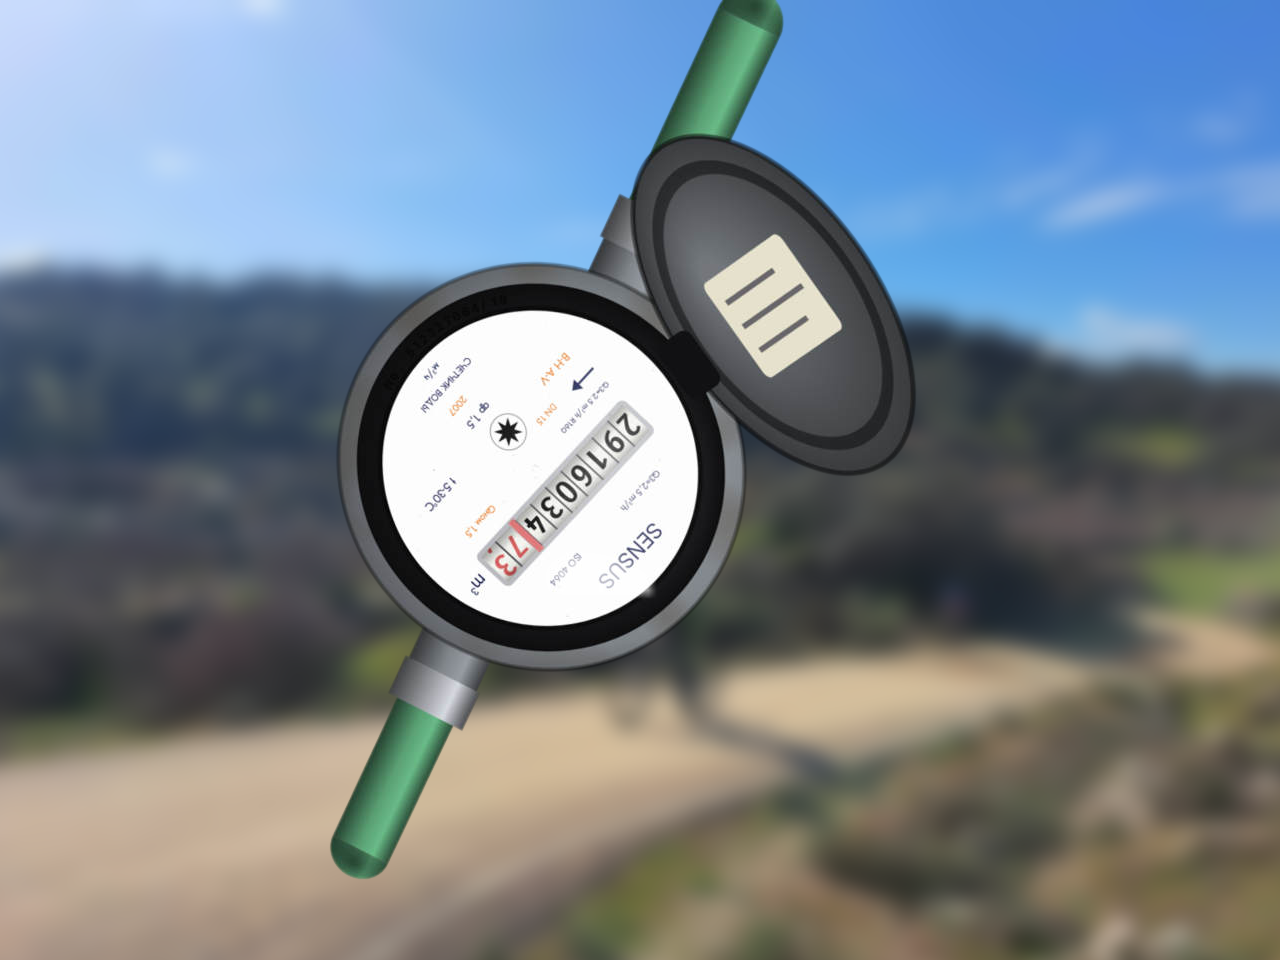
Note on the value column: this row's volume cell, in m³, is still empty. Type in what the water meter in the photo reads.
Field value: 2916034.73 m³
